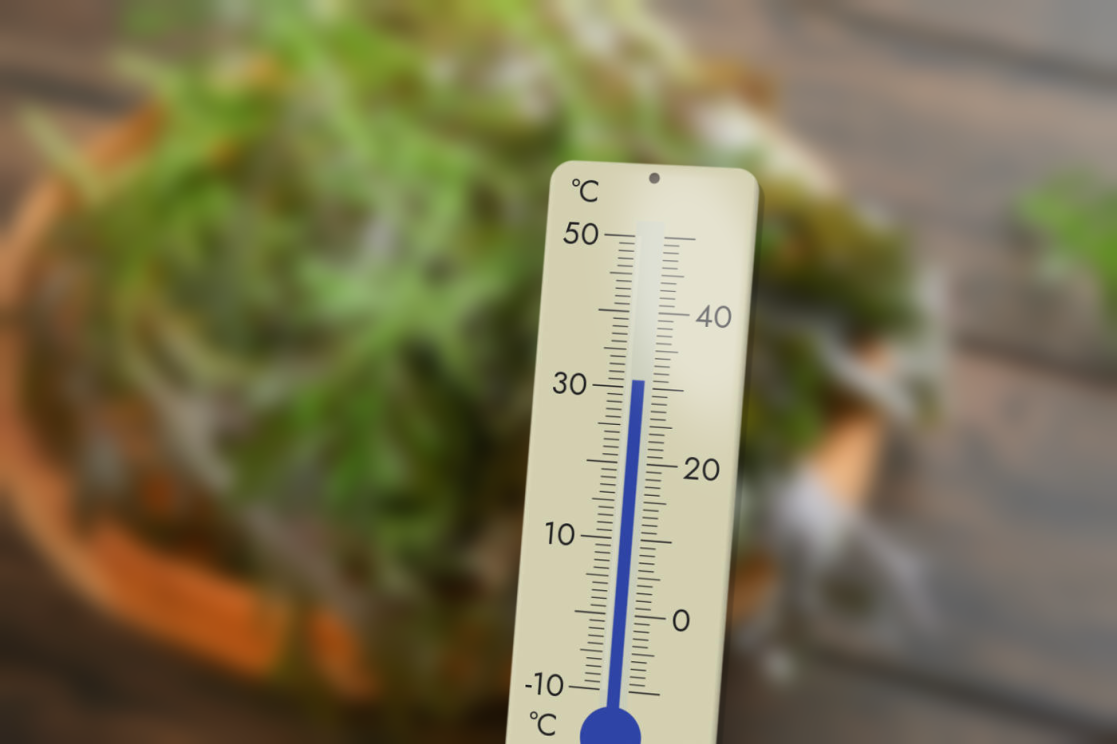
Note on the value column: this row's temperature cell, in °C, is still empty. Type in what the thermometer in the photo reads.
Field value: 31 °C
